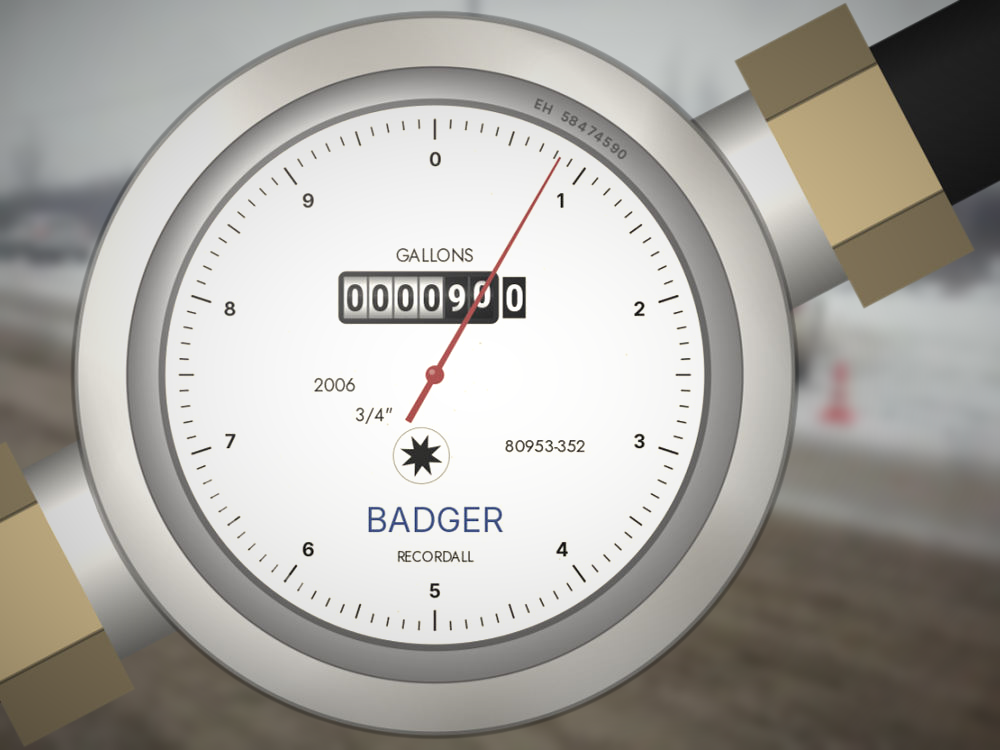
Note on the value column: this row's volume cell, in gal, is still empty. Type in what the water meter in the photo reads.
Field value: 900.8 gal
